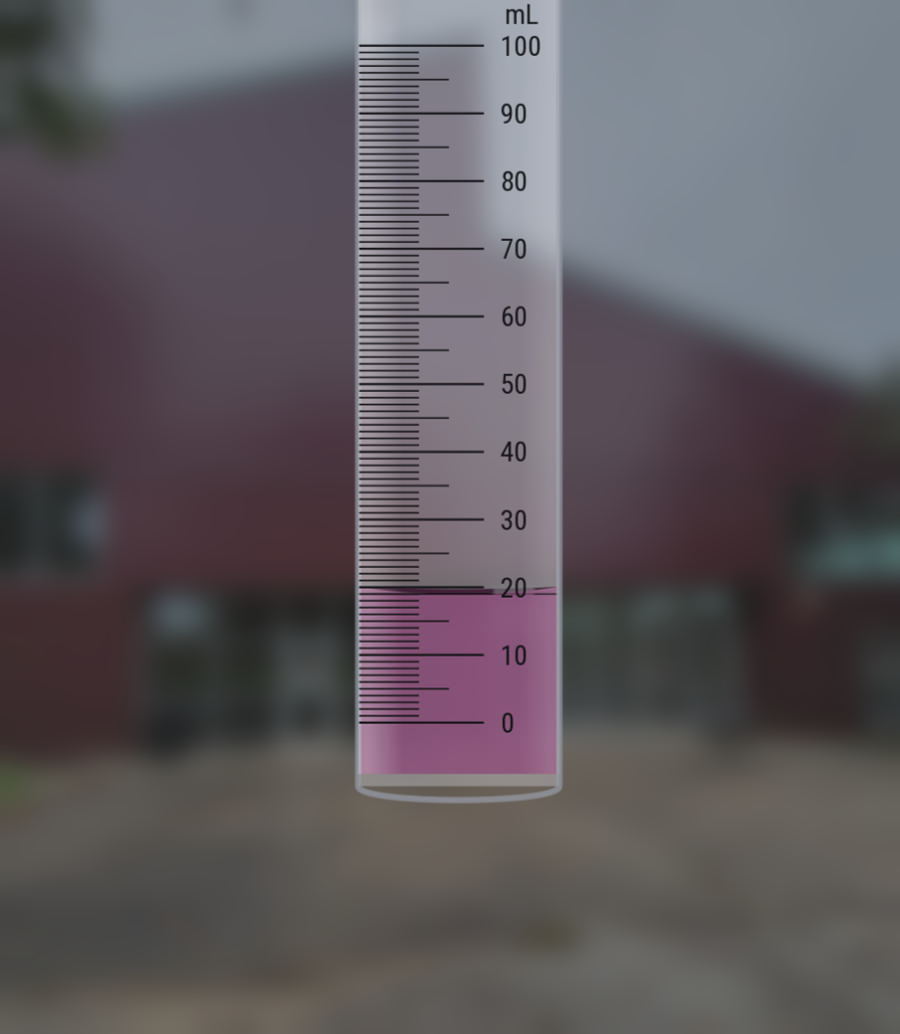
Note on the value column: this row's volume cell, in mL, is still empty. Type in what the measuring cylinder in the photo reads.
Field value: 19 mL
